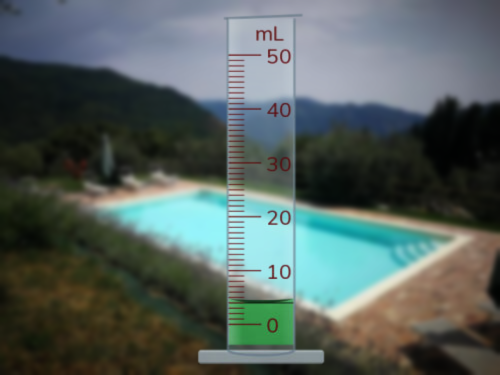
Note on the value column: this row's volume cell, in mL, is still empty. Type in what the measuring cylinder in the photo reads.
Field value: 4 mL
